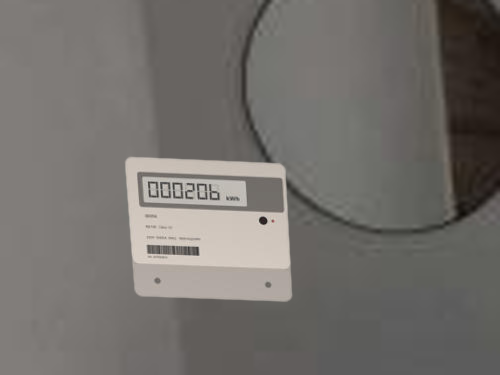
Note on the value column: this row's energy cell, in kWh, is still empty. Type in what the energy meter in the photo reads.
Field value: 206 kWh
